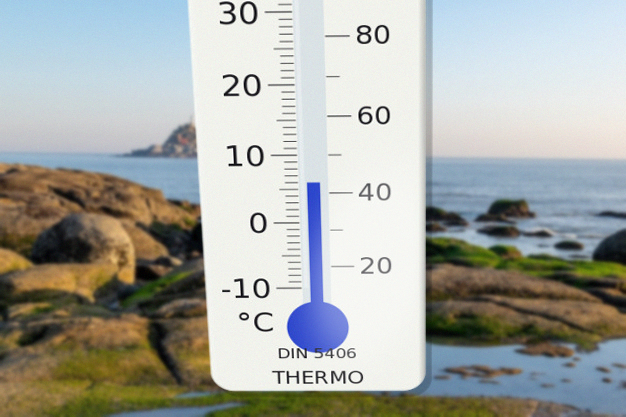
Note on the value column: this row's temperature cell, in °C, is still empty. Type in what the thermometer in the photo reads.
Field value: 6 °C
